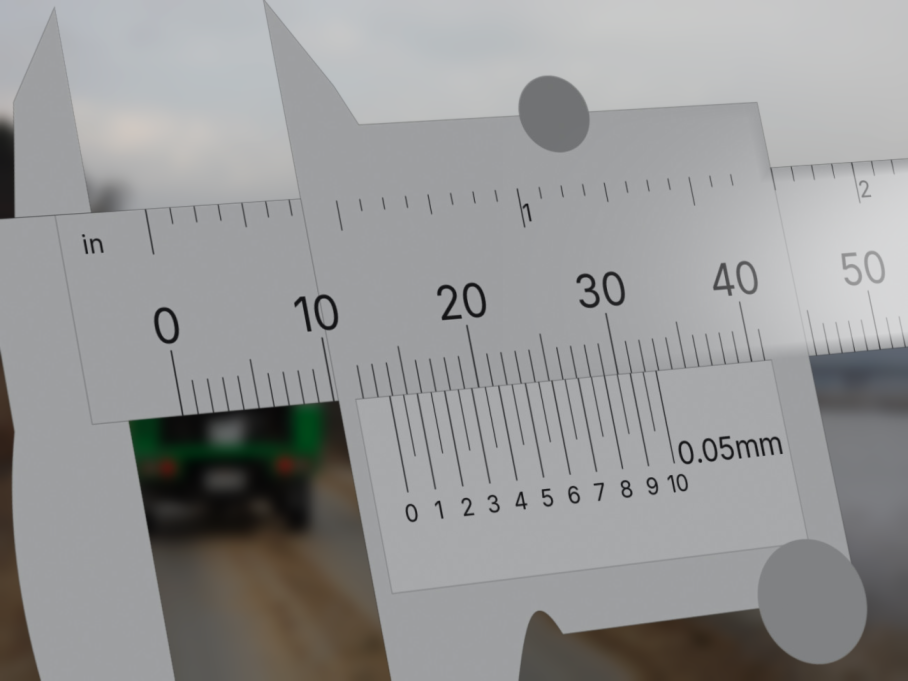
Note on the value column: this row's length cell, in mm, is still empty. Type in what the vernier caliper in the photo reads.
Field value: 13.8 mm
